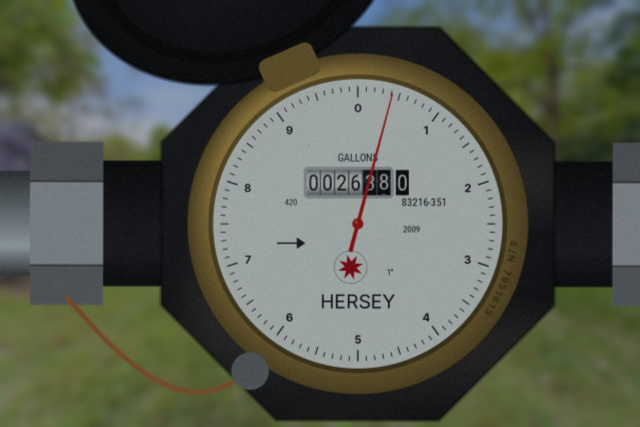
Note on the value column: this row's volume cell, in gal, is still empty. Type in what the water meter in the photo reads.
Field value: 26380.4 gal
